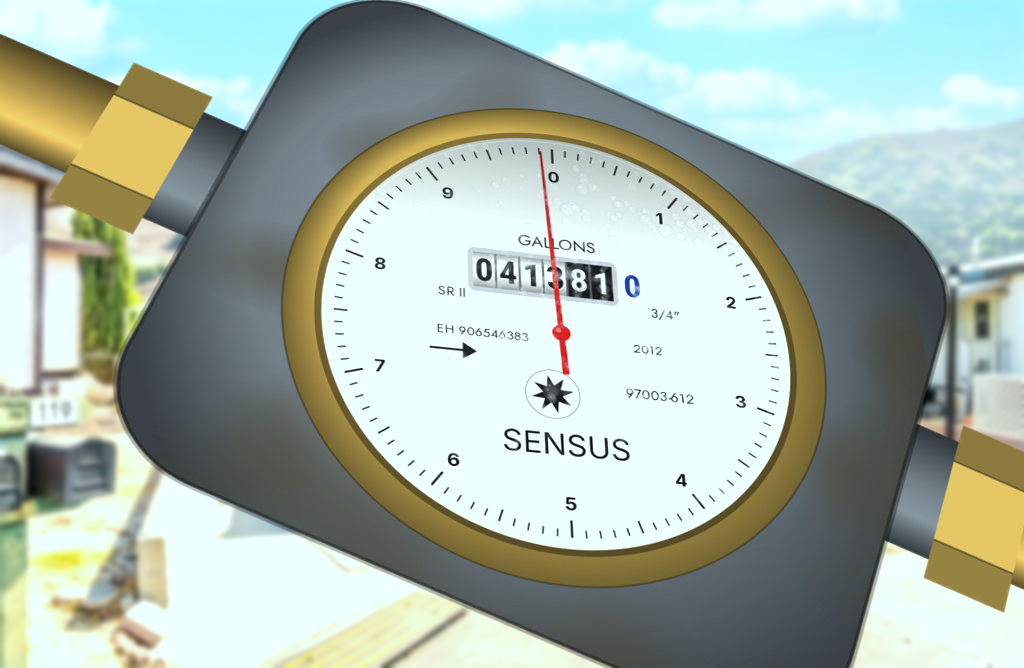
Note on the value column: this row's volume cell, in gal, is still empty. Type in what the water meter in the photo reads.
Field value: 413809.9 gal
